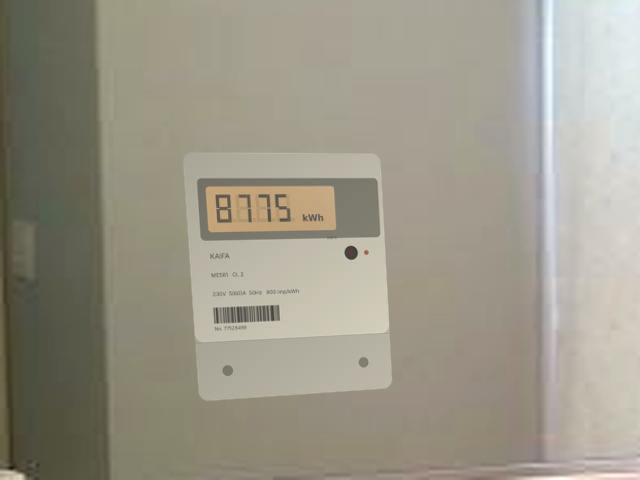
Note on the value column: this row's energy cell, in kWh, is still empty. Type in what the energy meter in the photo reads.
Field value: 8775 kWh
